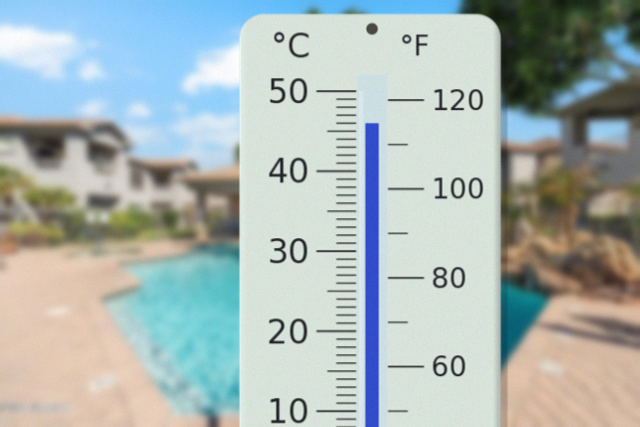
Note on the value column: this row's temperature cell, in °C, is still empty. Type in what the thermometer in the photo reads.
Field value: 46 °C
